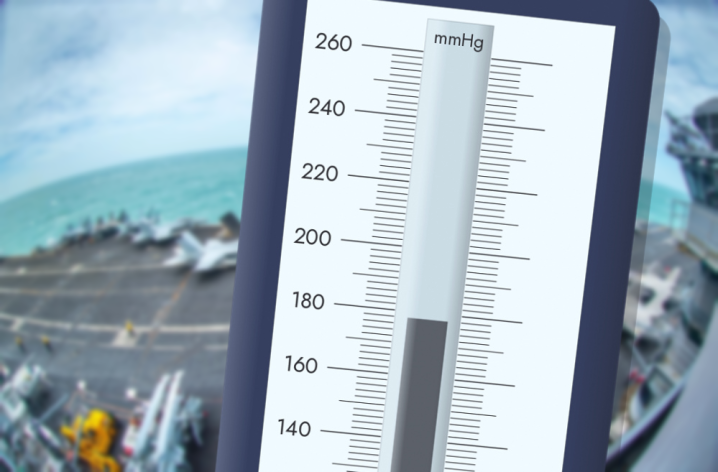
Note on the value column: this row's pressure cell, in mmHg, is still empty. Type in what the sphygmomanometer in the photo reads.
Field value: 178 mmHg
